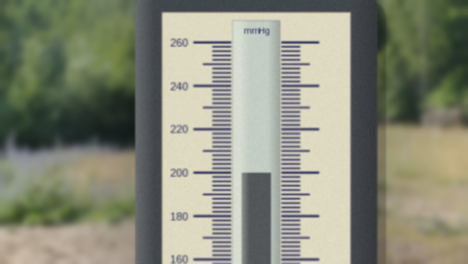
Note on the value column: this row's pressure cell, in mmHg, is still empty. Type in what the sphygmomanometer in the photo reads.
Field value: 200 mmHg
